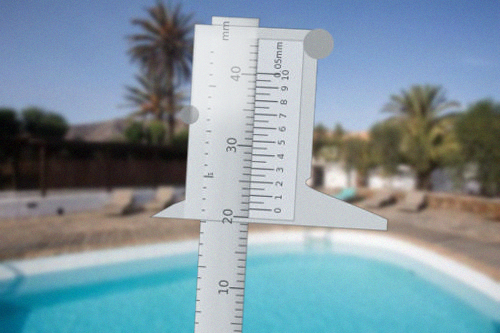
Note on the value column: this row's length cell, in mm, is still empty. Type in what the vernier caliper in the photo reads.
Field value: 21.2 mm
